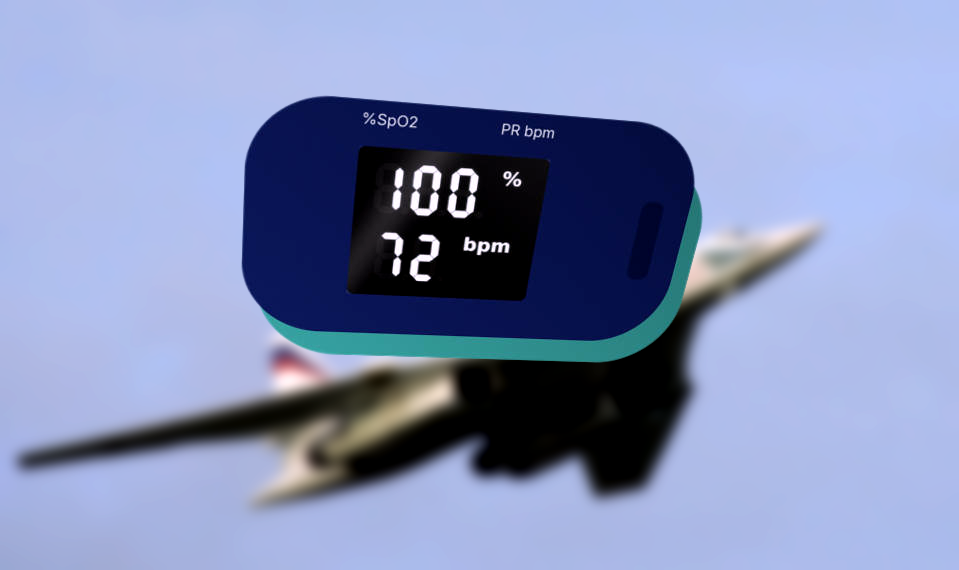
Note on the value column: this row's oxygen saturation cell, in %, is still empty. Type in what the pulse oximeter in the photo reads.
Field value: 100 %
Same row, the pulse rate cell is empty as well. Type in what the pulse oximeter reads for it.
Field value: 72 bpm
